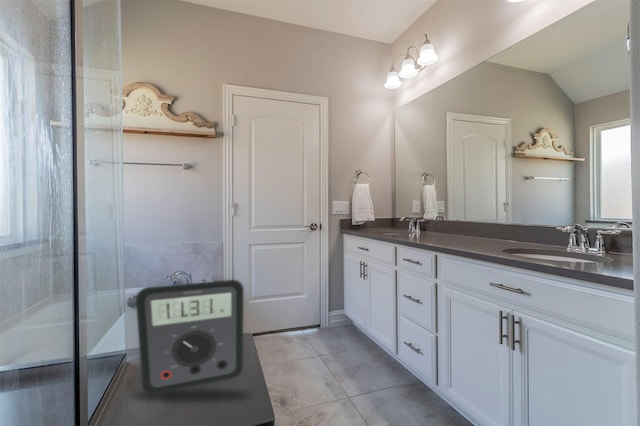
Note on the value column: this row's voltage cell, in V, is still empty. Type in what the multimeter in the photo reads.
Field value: 11.31 V
